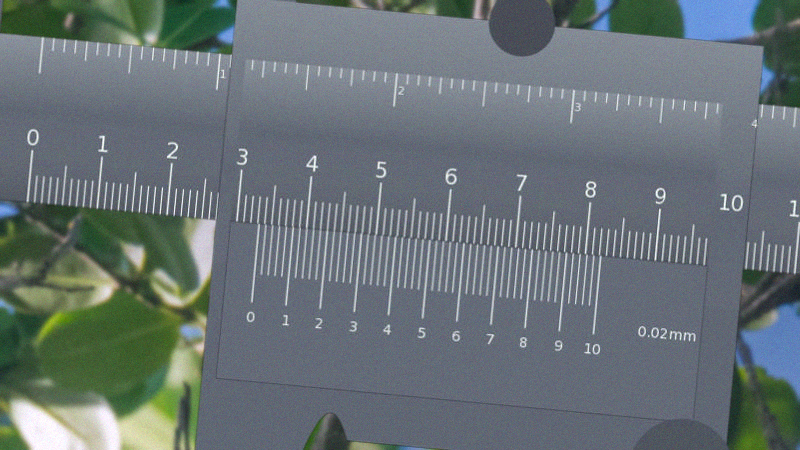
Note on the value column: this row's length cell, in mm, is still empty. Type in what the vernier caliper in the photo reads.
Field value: 33.2 mm
